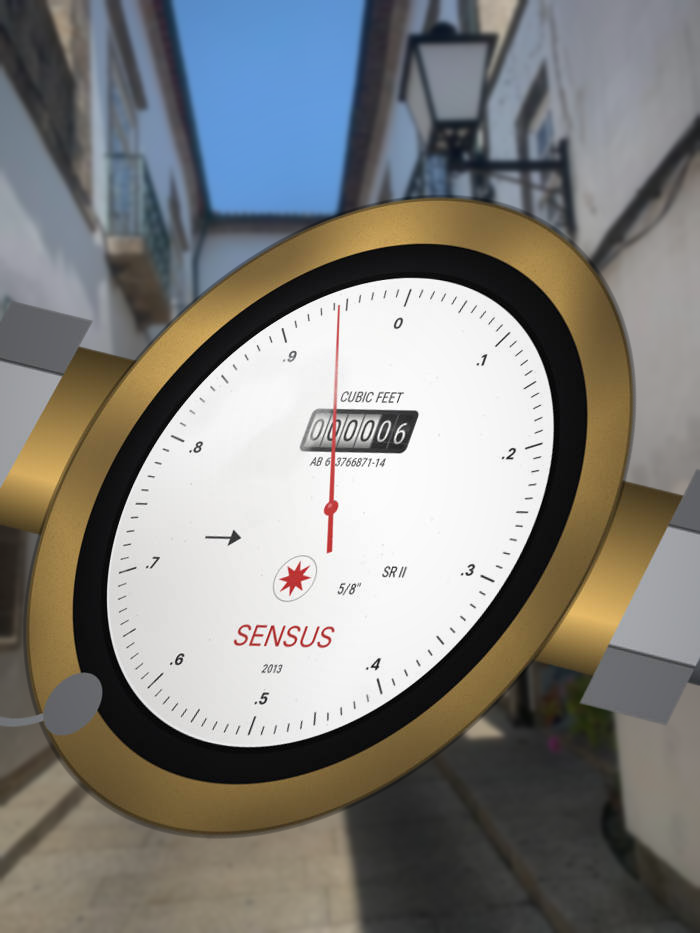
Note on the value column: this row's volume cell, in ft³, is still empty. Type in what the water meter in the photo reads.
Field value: 5.94 ft³
